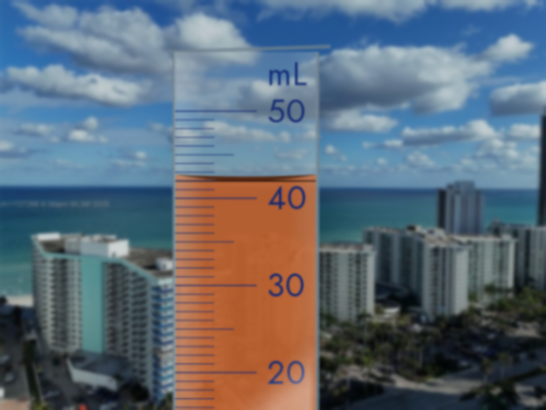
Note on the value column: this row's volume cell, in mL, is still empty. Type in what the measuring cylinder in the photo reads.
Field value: 42 mL
